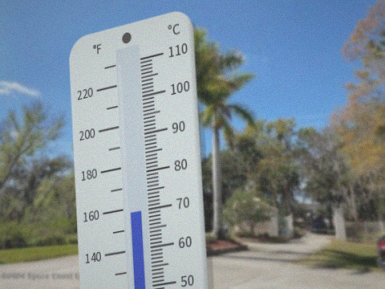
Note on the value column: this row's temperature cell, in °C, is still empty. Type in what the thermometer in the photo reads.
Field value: 70 °C
